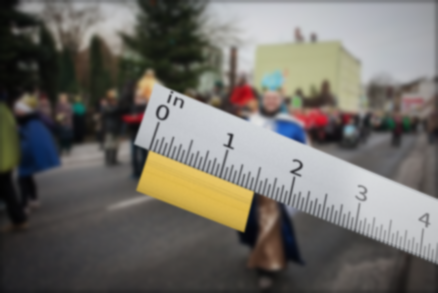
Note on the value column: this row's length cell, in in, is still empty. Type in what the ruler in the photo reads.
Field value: 1.5 in
